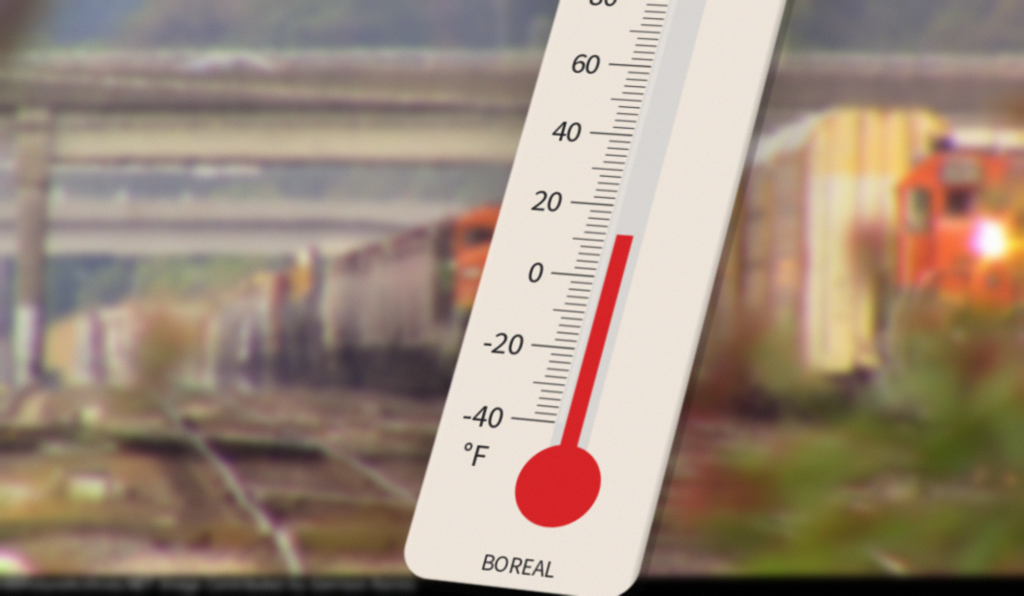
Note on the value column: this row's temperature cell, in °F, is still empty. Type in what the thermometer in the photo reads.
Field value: 12 °F
